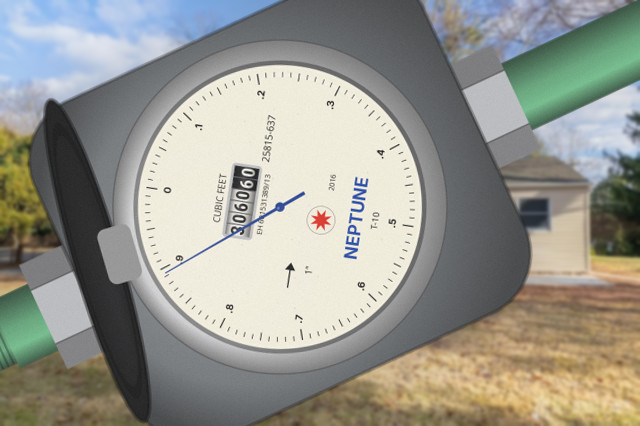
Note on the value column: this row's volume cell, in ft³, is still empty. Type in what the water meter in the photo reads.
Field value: 306059.89 ft³
